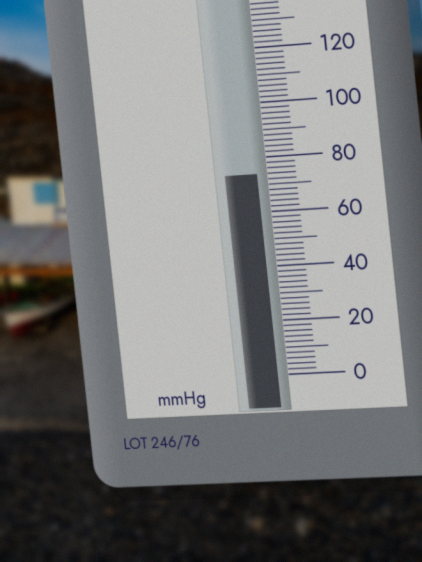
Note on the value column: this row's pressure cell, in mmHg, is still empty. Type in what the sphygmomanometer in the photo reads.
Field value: 74 mmHg
